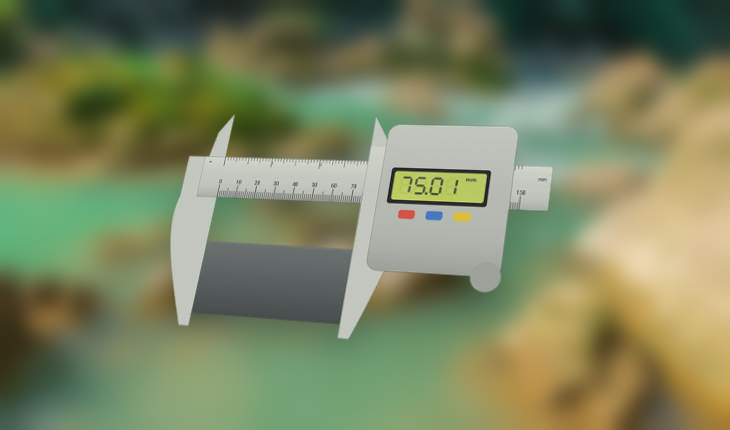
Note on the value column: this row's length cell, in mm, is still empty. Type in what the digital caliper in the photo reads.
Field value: 75.01 mm
